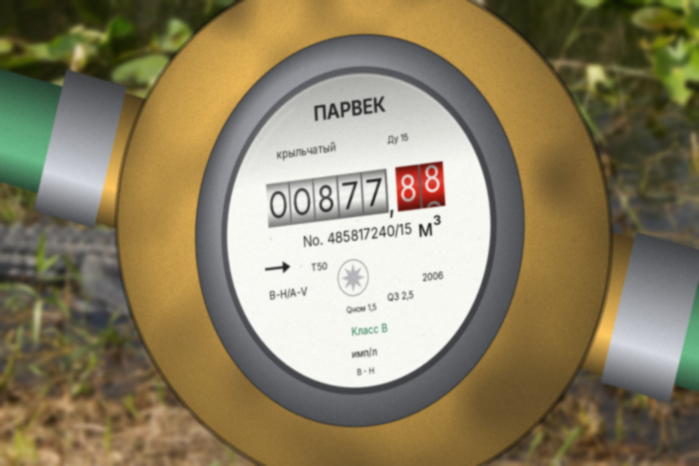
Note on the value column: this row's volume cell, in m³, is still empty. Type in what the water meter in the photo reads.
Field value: 877.88 m³
